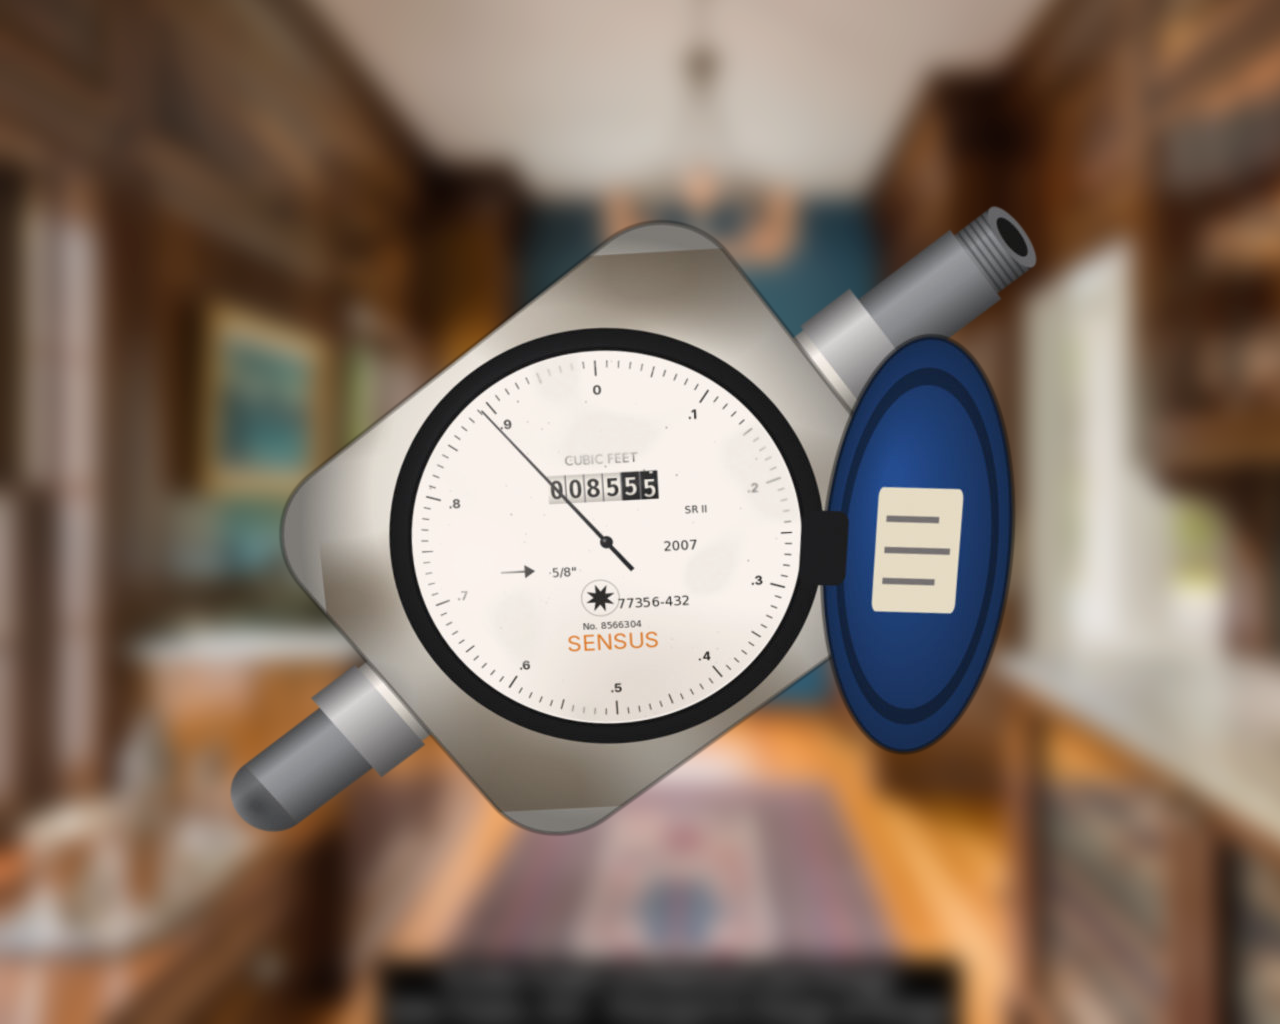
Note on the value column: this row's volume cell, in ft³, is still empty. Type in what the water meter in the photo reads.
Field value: 8554.89 ft³
